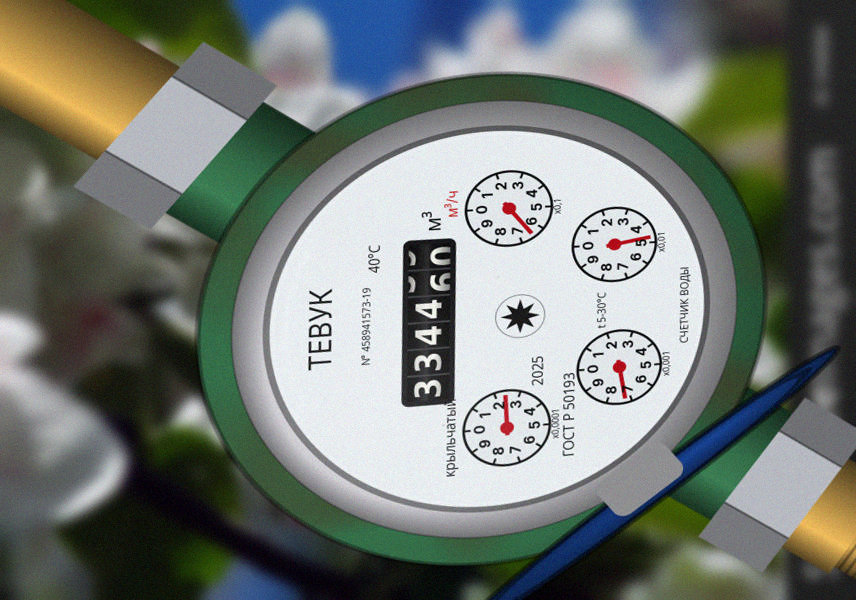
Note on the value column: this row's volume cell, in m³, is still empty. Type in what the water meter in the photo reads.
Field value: 334459.6472 m³
